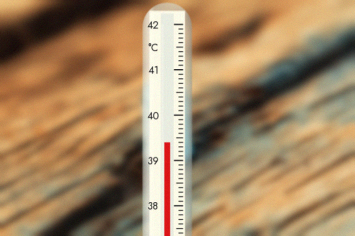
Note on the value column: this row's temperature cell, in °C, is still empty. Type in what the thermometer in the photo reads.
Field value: 39.4 °C
